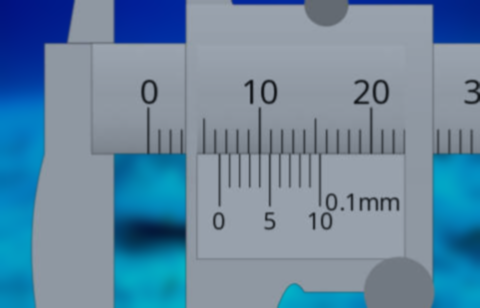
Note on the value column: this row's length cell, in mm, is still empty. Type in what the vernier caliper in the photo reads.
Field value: 6.4 mm
